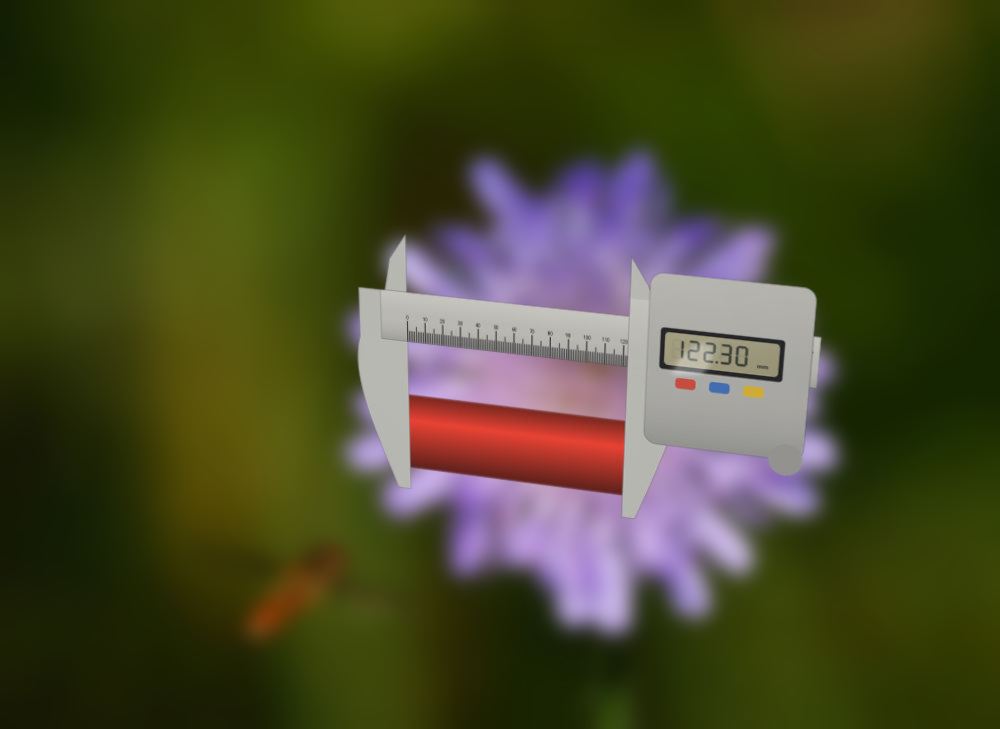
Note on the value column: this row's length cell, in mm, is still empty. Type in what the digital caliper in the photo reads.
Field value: 122.30 mm
